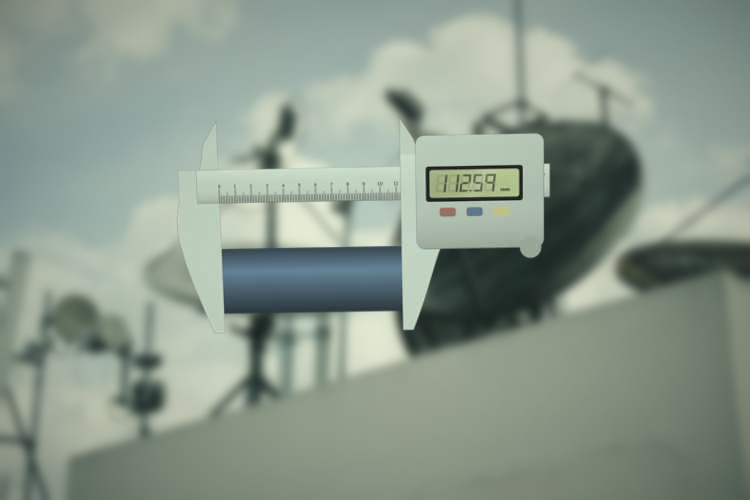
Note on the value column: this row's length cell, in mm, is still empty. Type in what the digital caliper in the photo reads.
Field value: 112.59 mm
